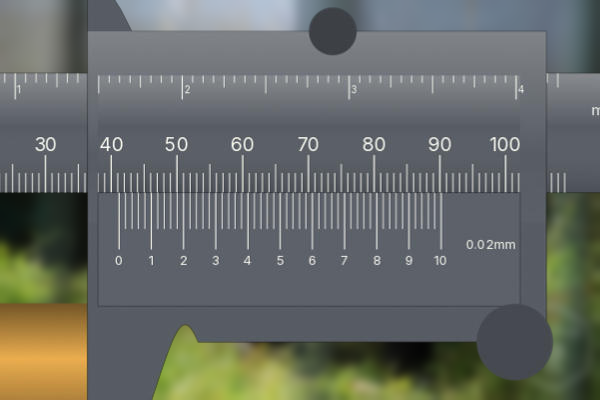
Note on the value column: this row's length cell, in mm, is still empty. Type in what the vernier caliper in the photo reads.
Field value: 41.2 mm
